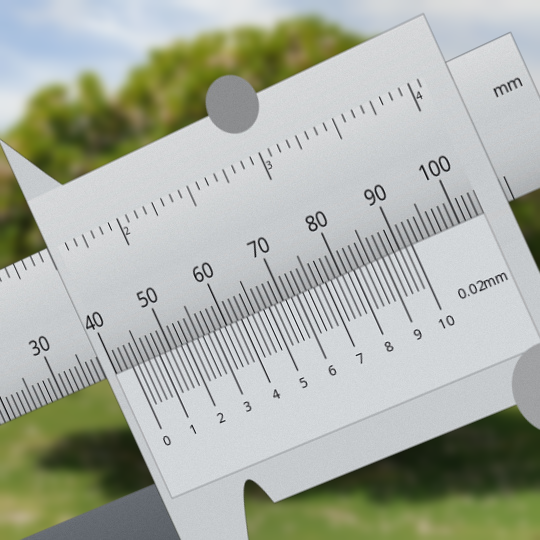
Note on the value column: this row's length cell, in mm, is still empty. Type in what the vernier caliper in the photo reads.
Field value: 43.0 mm
